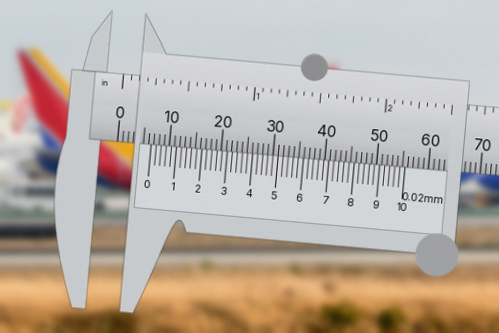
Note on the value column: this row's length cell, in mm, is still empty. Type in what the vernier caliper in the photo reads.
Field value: 6.5 mm
